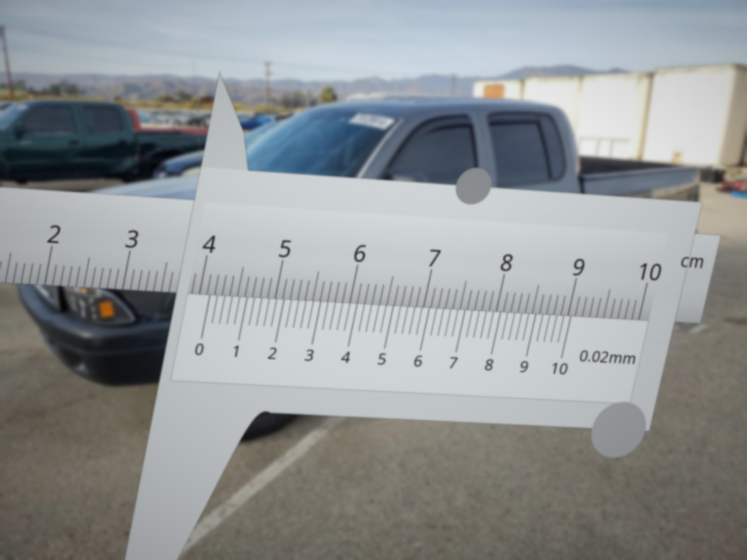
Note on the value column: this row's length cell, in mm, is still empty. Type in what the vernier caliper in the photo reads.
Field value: 41.4 mm
